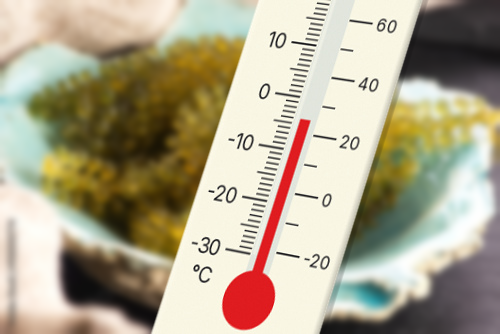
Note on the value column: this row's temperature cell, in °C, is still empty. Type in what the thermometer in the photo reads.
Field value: -4 °C
